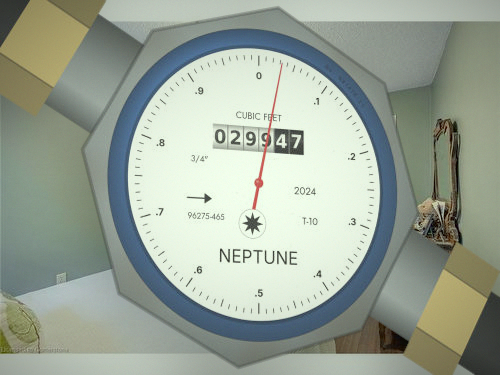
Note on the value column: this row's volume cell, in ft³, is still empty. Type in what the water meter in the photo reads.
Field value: 29947.03 ft³
